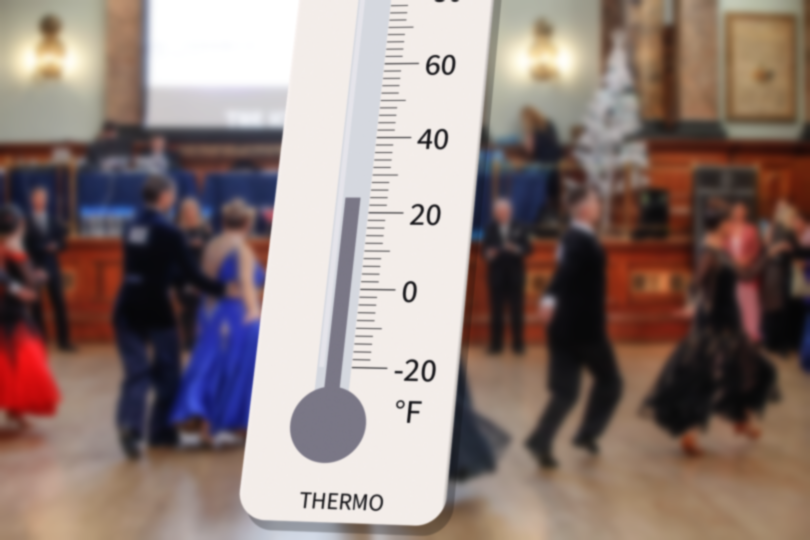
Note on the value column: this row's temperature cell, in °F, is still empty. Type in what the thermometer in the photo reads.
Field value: 24 °F
